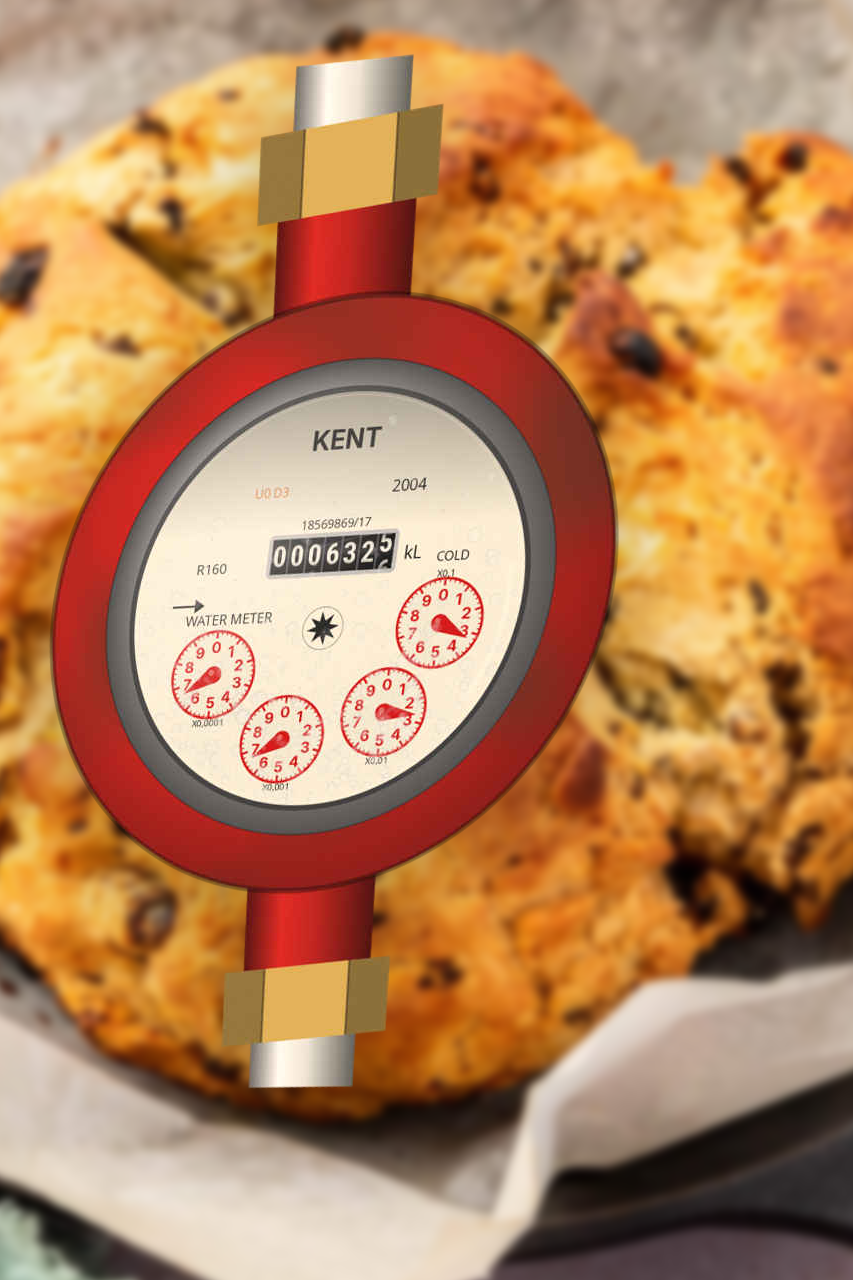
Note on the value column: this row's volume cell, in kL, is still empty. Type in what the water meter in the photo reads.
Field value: 6325.3266 kL
